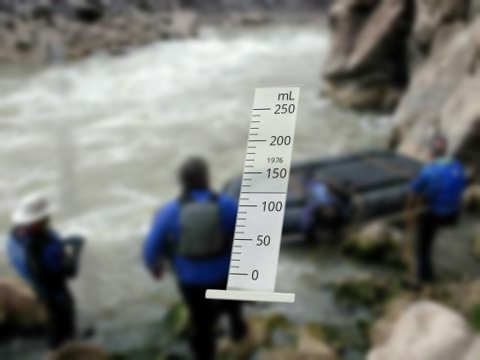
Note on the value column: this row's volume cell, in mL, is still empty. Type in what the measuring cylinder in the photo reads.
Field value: 120 mL
